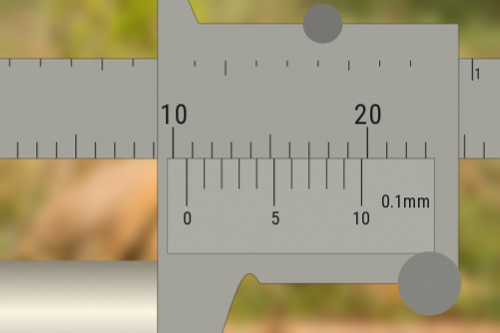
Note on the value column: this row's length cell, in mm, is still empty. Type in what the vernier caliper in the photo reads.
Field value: 10.7 mm
